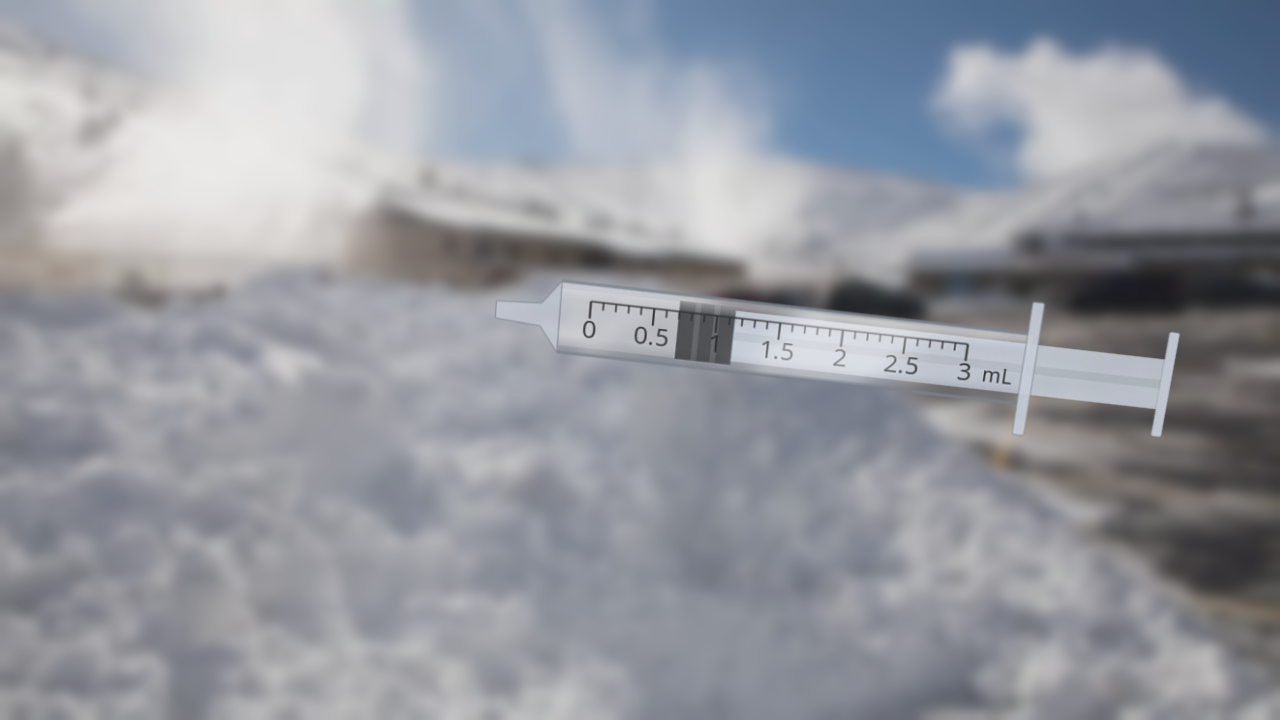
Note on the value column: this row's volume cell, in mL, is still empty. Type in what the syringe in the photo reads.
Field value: 0.7 mL
